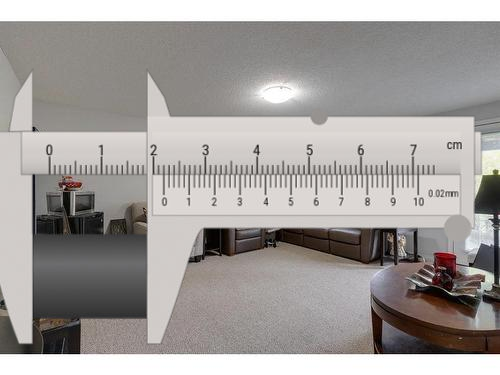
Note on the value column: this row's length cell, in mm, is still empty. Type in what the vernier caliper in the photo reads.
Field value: 22.0 mm
